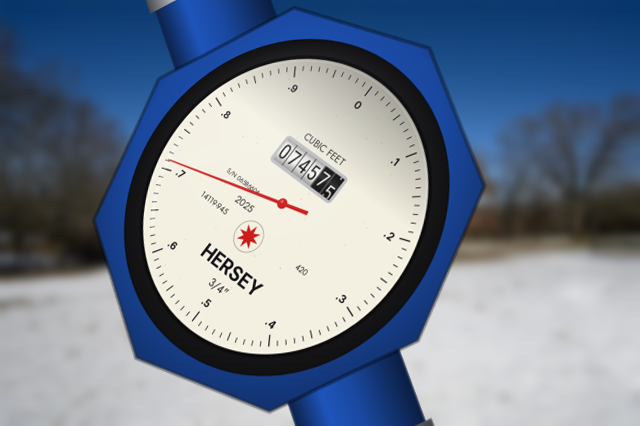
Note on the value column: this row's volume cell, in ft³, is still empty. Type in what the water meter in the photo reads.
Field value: 74574.71 ft³
